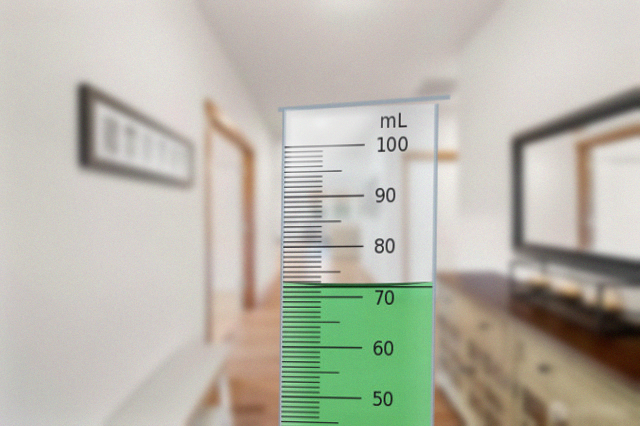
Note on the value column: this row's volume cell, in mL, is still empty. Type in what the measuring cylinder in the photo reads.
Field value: 72 mL
